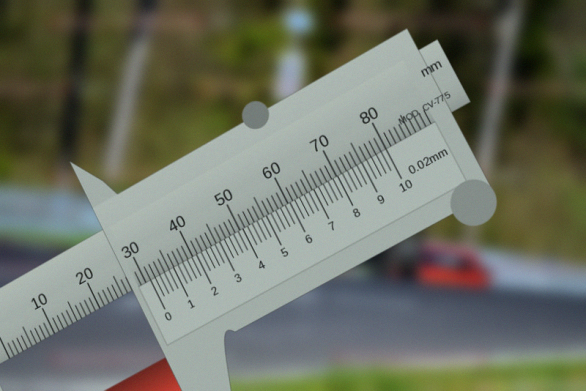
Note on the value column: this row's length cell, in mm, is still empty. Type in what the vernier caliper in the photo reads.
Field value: 31.0 mm
